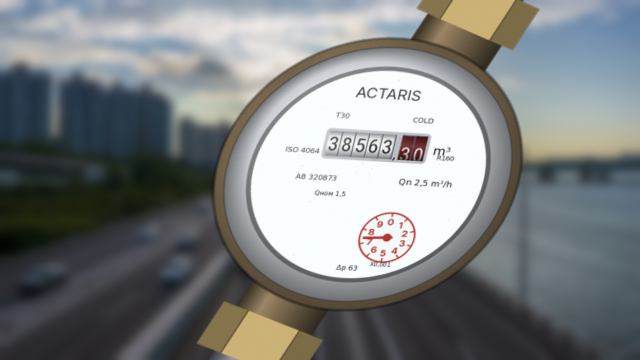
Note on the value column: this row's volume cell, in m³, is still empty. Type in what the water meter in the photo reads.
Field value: 38563.297 m³
